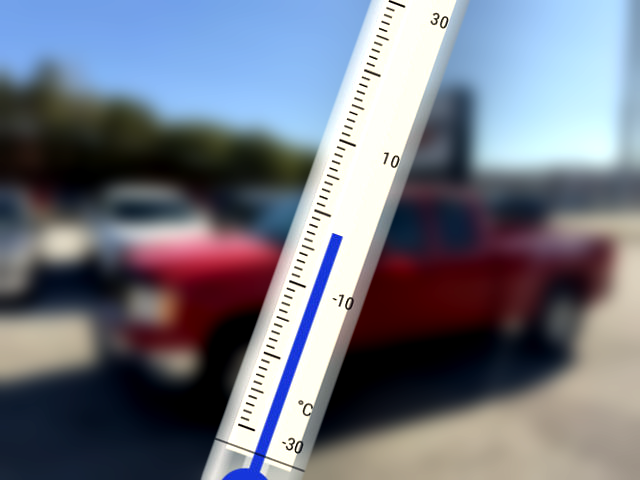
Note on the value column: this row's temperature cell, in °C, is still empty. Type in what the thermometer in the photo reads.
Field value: -2 °C
